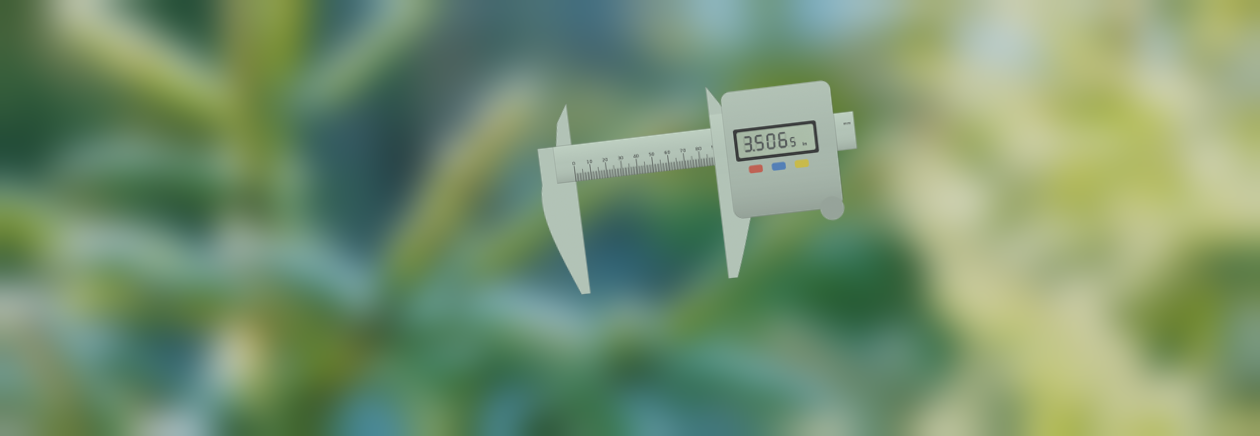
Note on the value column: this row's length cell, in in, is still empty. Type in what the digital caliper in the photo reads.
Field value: 3.5065 in
